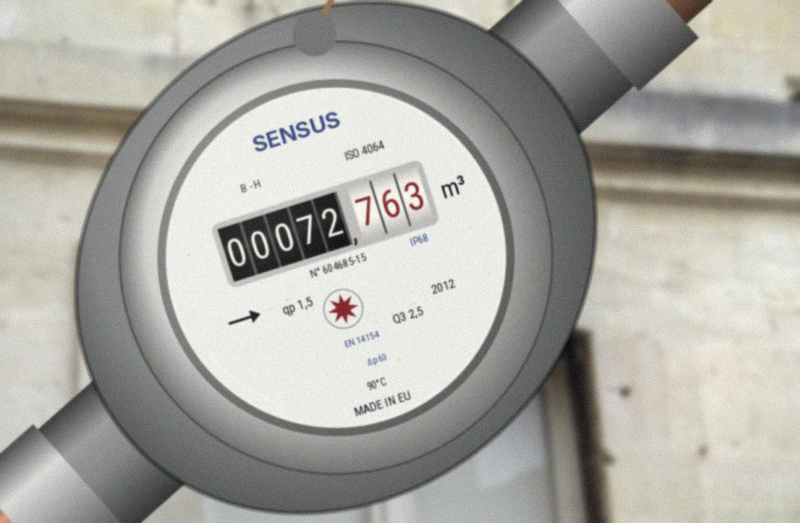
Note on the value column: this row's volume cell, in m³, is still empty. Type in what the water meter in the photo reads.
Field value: 72.763 m³
